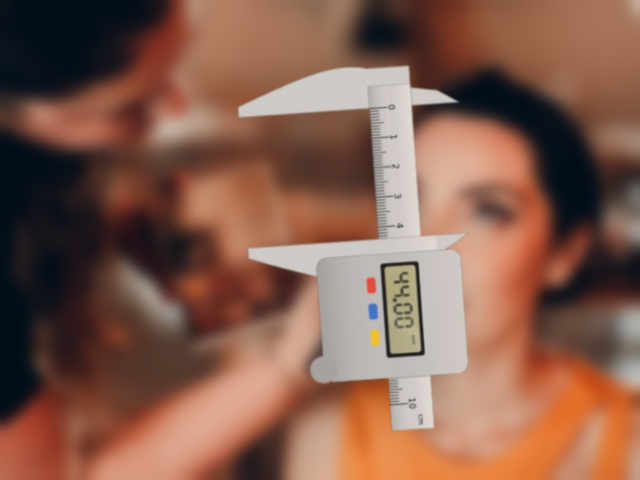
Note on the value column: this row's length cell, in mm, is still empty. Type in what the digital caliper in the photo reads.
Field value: 44.00 mm
